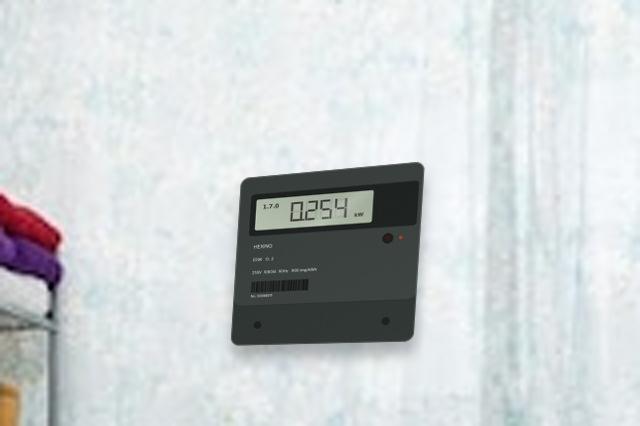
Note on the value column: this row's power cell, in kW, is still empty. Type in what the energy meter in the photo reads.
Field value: 0.254 kW
